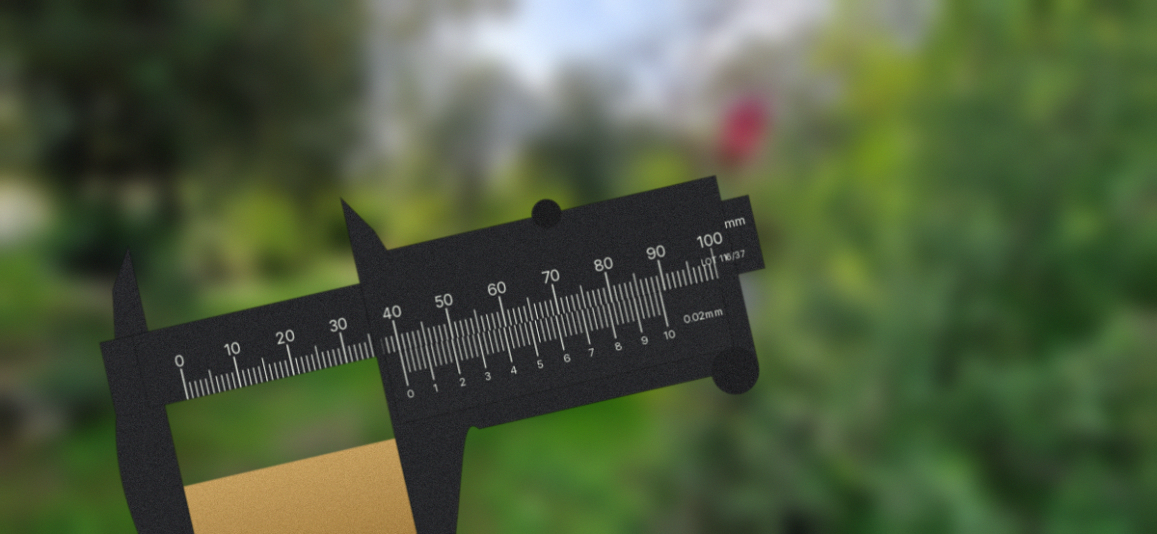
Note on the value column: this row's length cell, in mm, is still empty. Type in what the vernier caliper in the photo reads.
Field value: 40.0 mm
